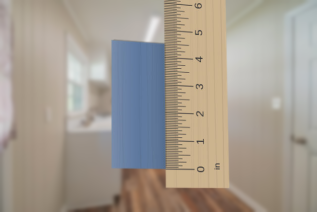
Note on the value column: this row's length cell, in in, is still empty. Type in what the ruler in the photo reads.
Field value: 4.5 in
